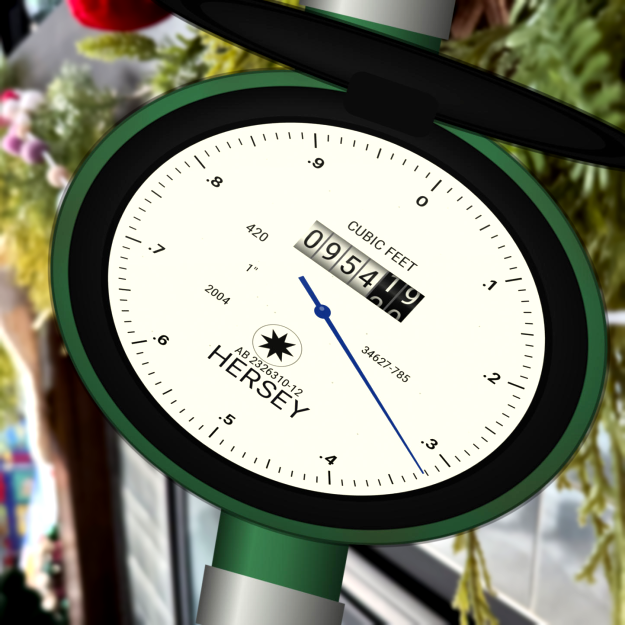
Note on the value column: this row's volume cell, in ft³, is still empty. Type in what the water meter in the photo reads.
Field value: 95419.32 ft³
